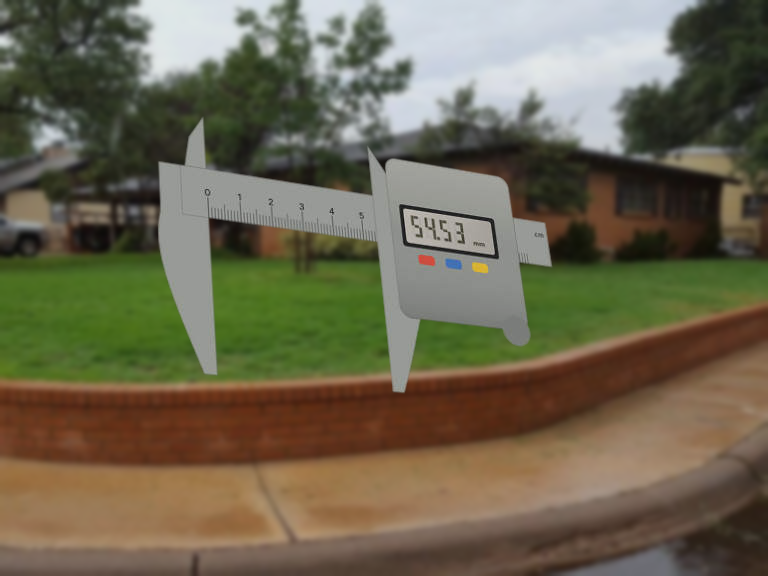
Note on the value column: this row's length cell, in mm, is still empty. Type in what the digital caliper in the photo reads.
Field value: 54.53 mm
